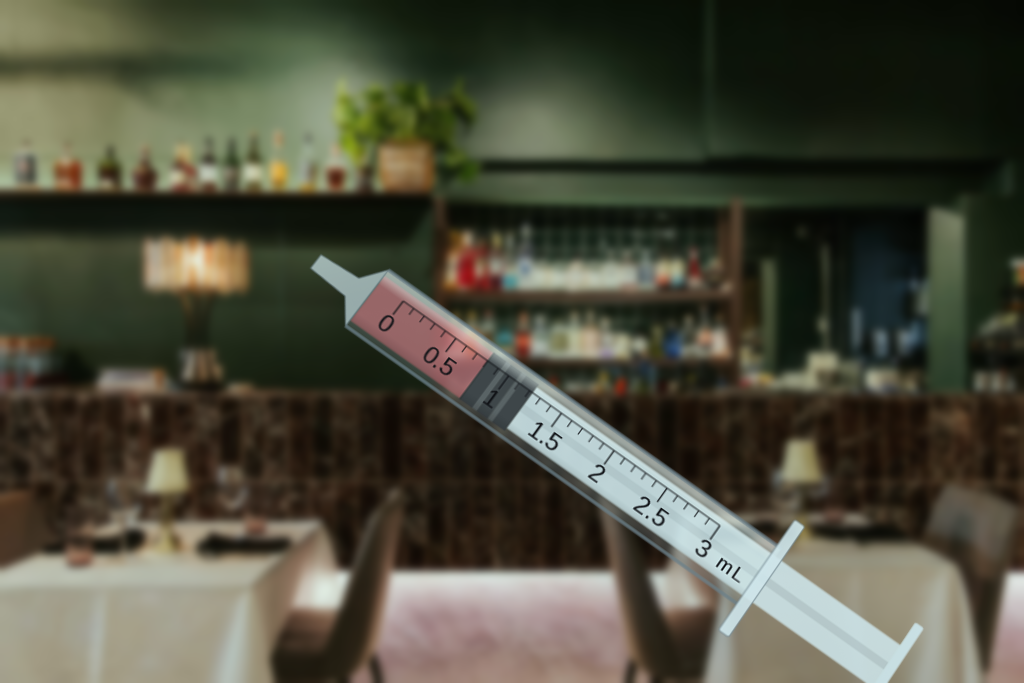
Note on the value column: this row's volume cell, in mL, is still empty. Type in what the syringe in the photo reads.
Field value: 0.8 mL
